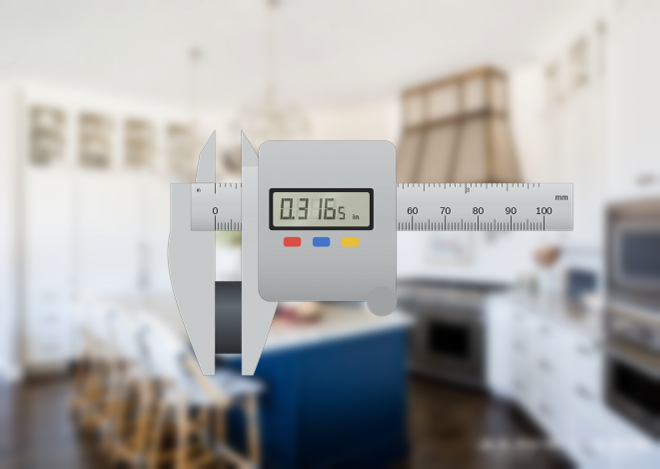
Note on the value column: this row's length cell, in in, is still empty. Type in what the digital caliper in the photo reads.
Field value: 0.3165 in
